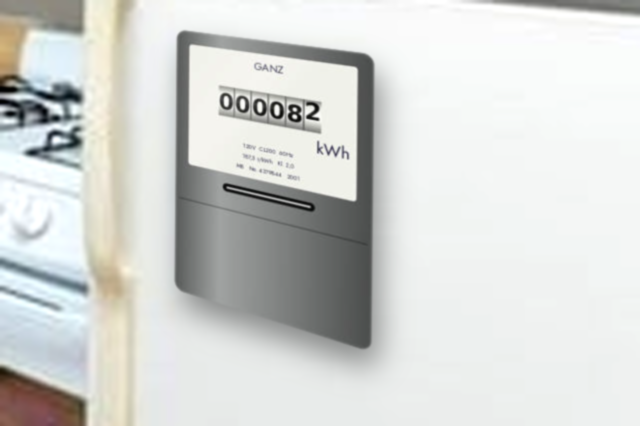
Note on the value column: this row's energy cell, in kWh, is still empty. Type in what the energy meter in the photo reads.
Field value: 82 kWh
